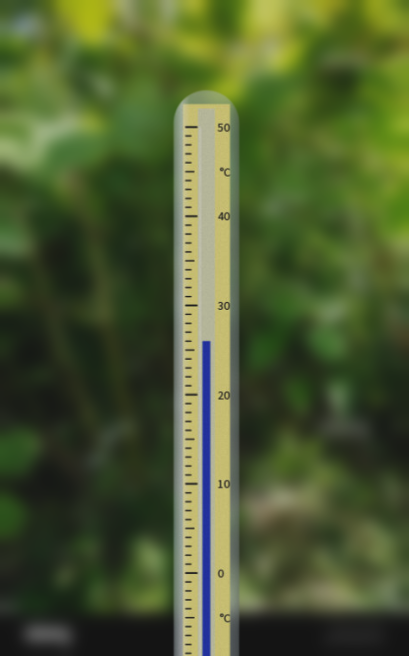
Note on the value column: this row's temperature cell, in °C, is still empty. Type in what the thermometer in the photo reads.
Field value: 26 °C
